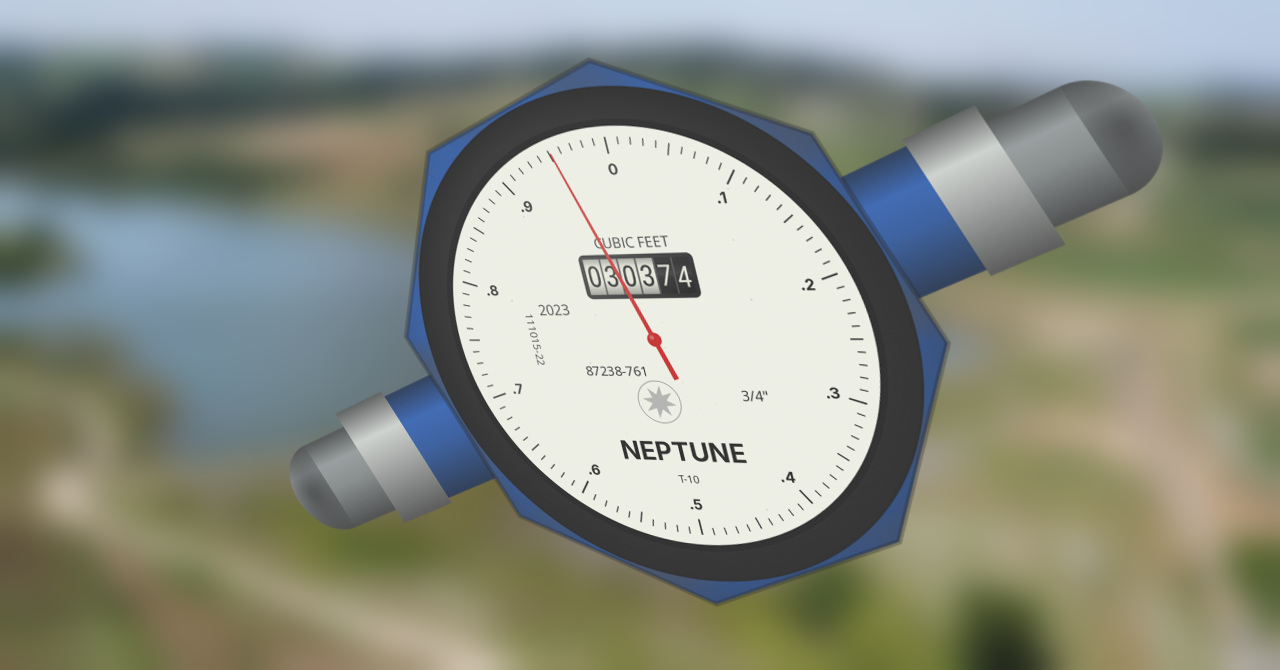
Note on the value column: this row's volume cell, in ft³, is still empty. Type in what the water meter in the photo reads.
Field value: 30373.95 ft³
